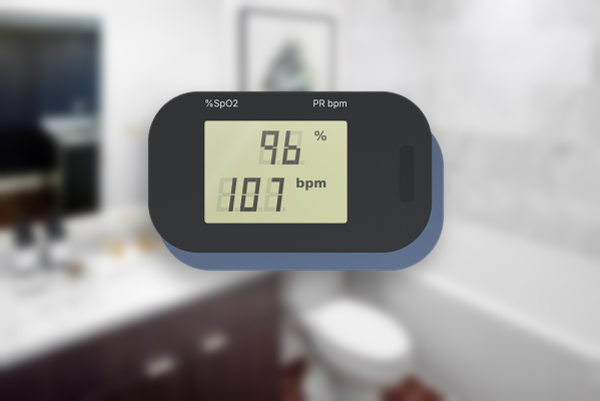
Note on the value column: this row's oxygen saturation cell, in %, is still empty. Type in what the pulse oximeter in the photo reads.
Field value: 96 %
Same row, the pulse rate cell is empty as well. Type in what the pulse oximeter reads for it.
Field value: 107 bpm
